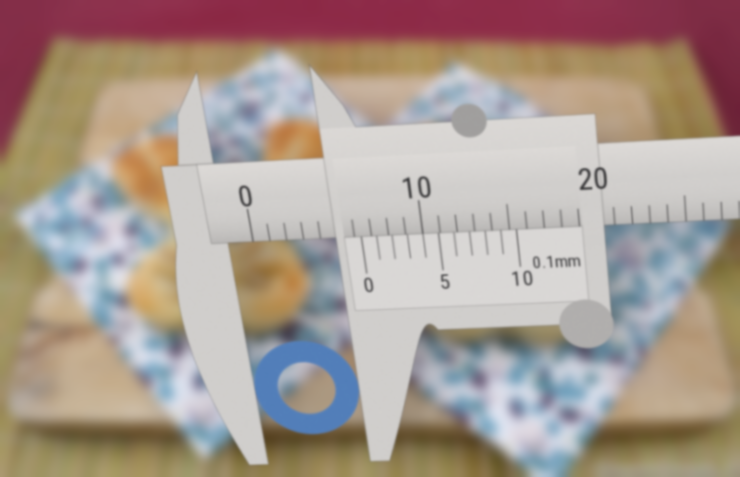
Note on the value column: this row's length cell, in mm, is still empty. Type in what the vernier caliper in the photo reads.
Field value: 6.4 mm
